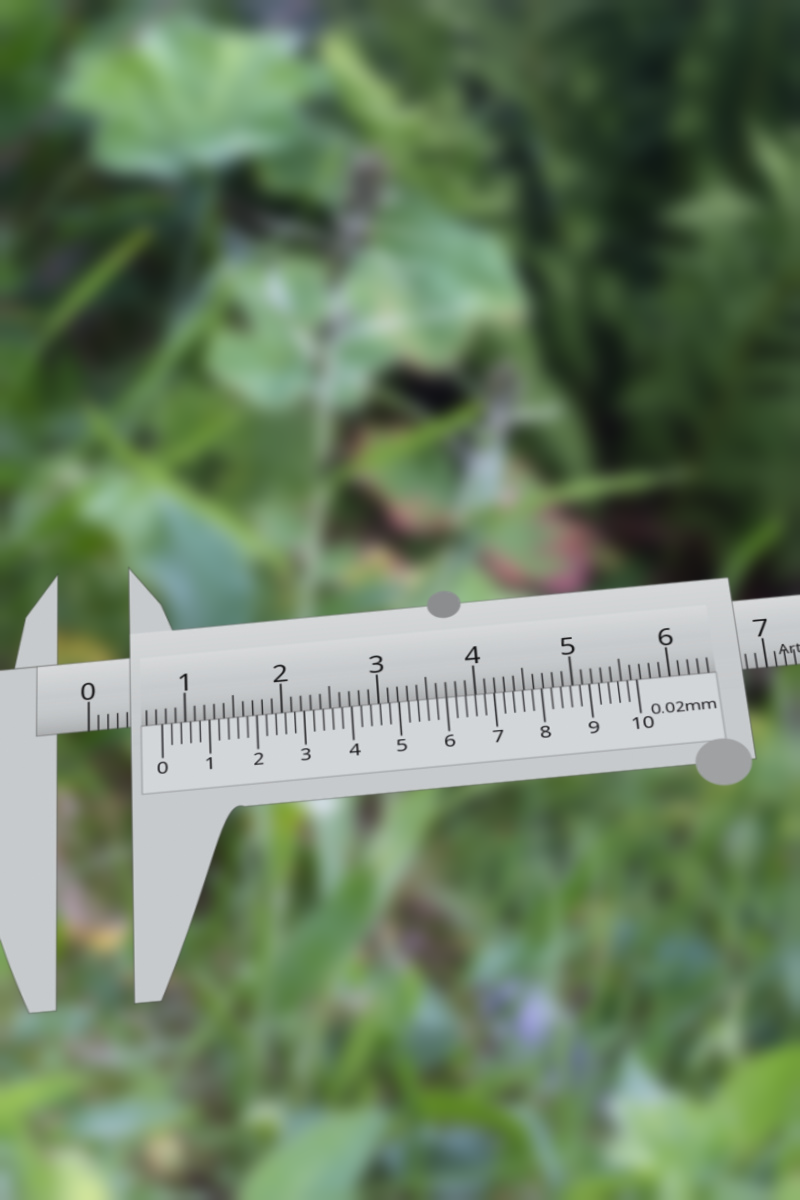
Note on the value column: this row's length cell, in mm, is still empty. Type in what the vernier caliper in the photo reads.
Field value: 7.6 mm
